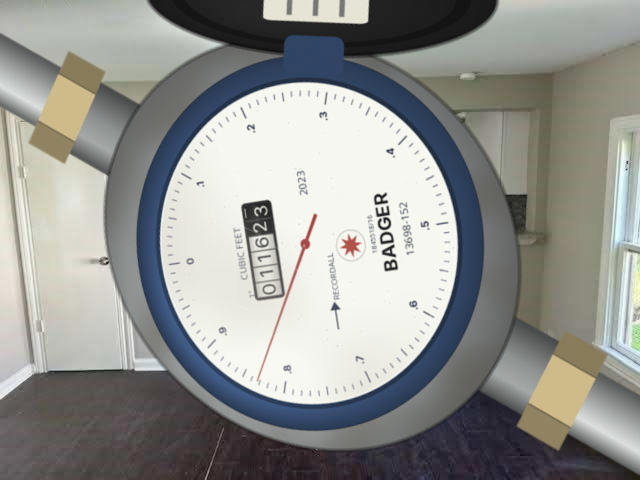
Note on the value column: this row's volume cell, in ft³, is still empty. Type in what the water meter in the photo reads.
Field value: 11622.83 ft³
